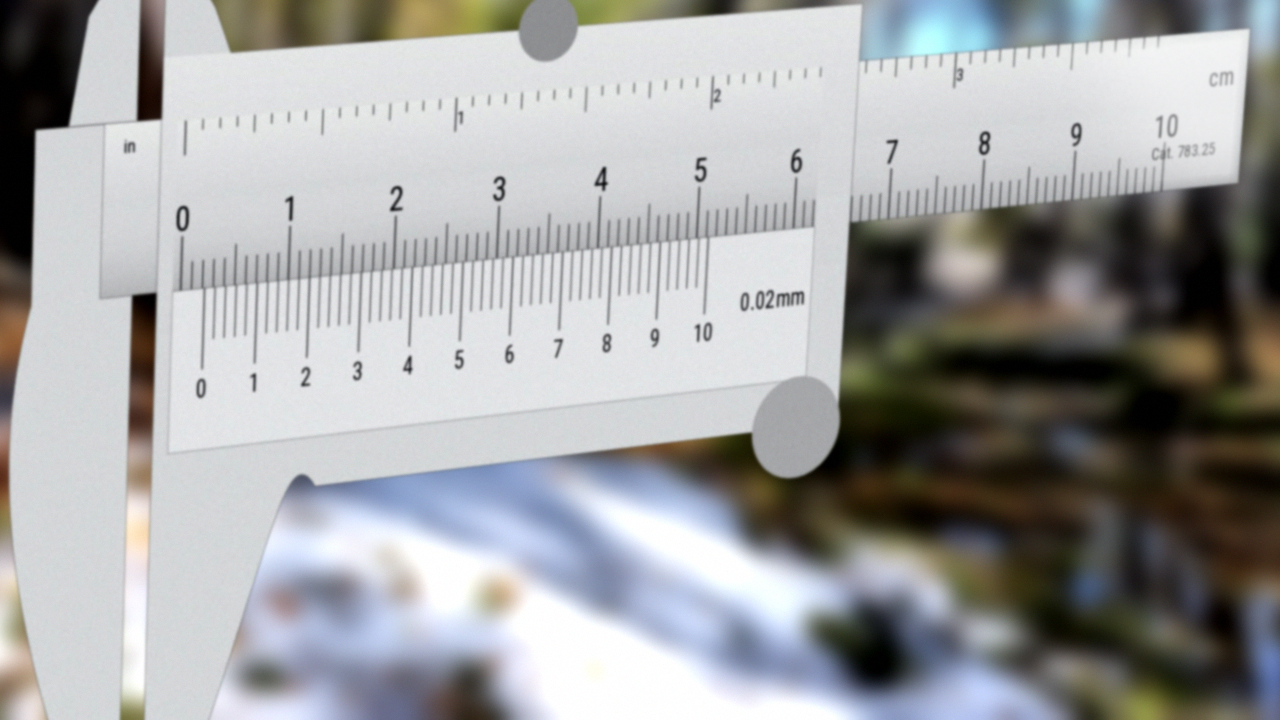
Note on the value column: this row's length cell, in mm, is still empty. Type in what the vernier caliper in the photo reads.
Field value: 2.2 mm
